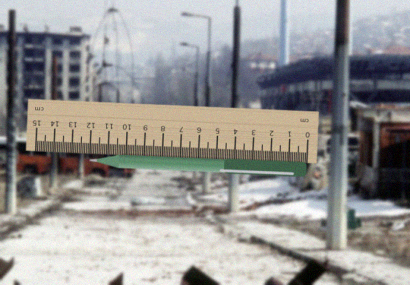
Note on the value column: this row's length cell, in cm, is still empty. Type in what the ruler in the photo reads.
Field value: 12 cm
